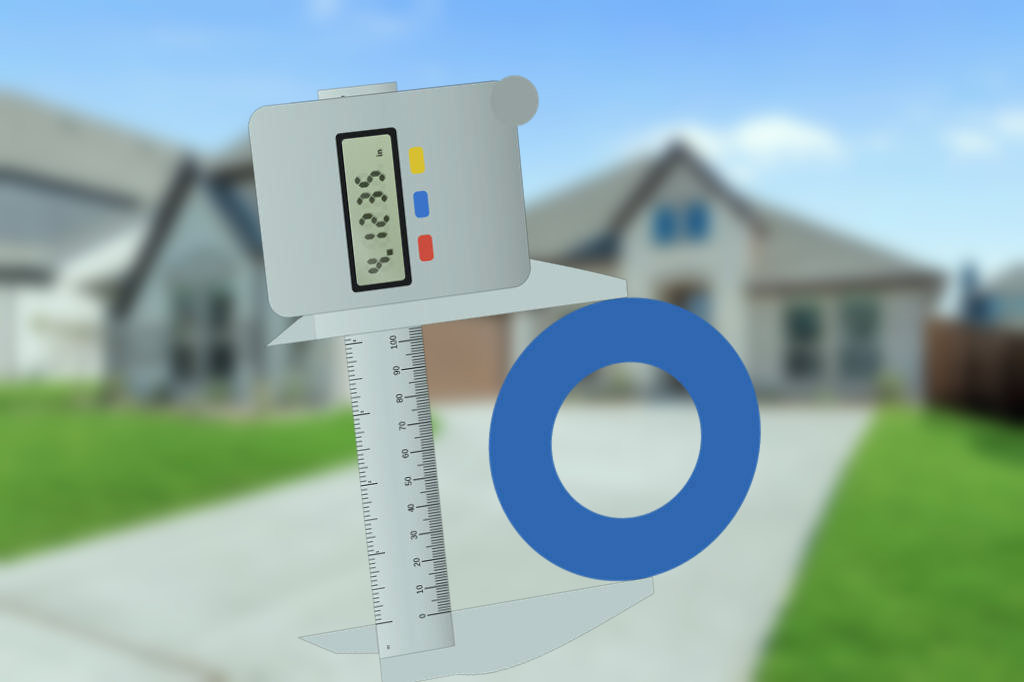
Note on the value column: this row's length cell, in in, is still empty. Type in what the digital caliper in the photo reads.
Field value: 4.1235 in
